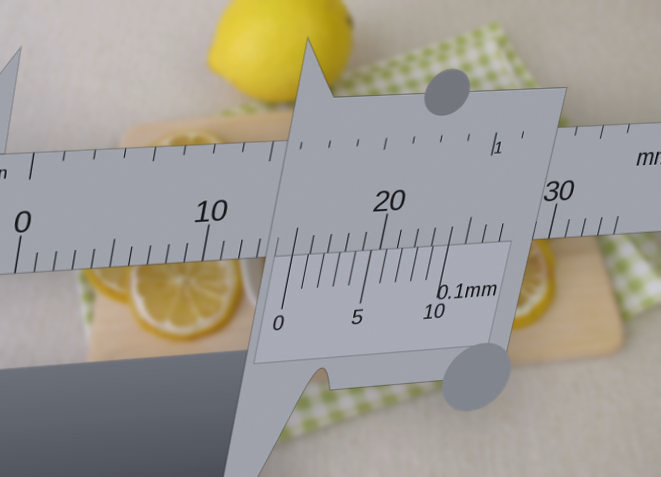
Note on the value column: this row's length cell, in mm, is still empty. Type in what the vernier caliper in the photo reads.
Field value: 15.0 mm
